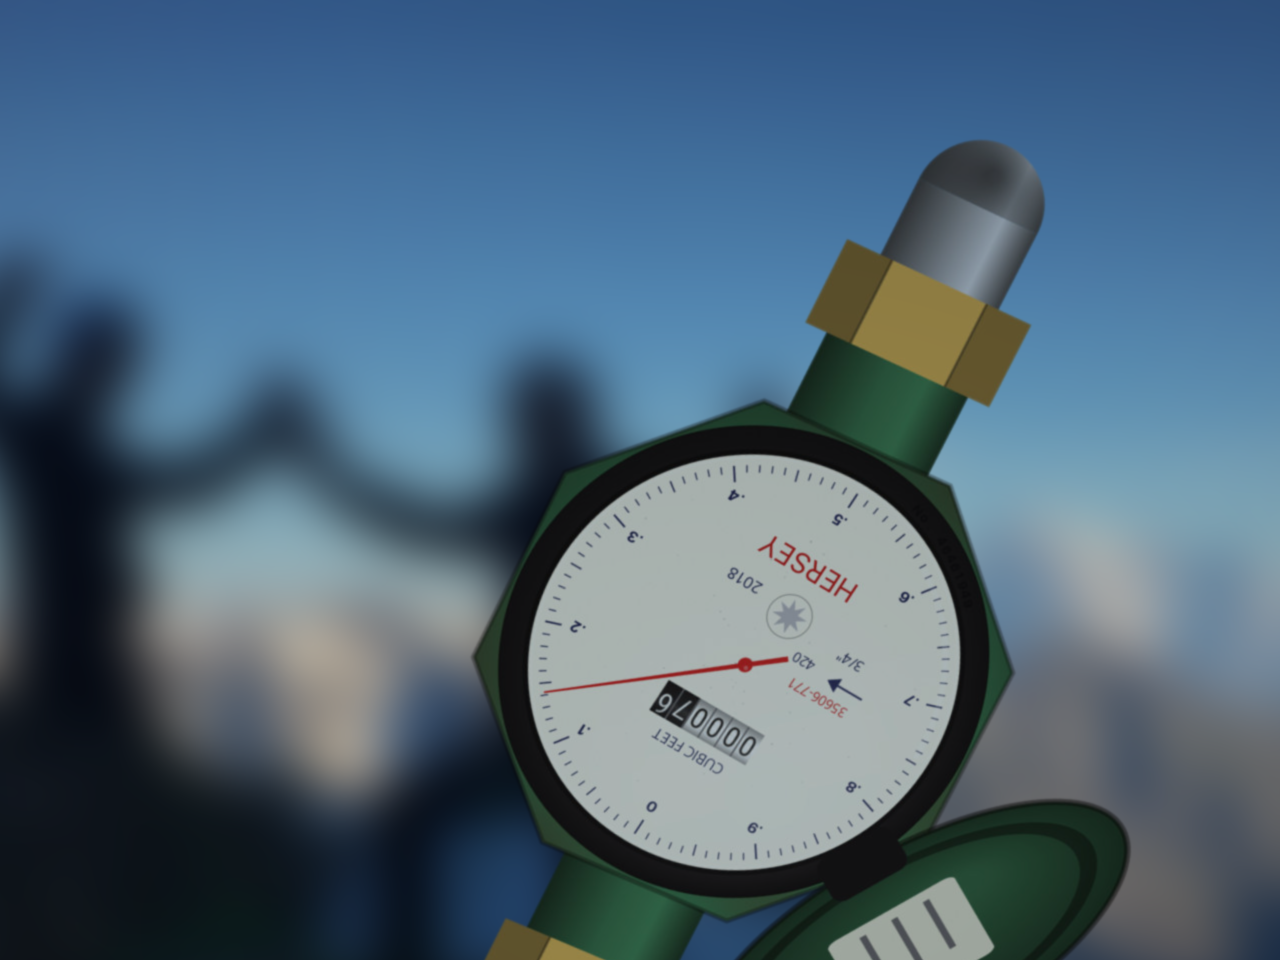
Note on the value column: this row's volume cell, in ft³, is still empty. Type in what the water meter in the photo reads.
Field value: 76.14 ft³
